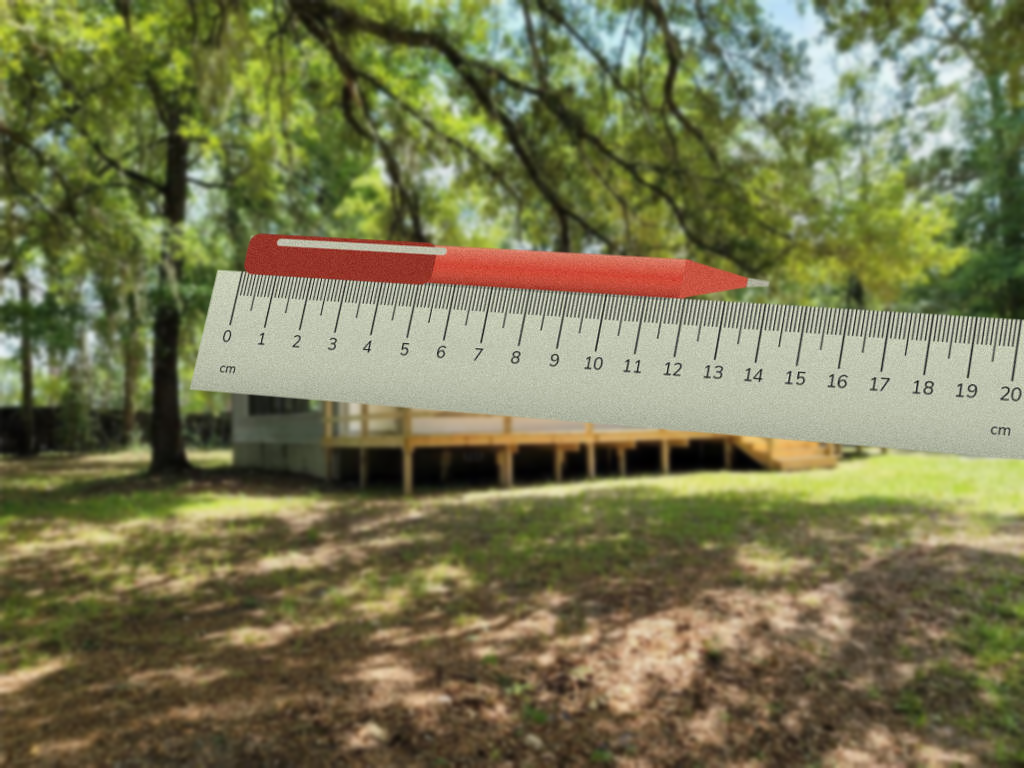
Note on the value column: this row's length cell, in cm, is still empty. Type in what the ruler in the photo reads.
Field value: 14 cm
